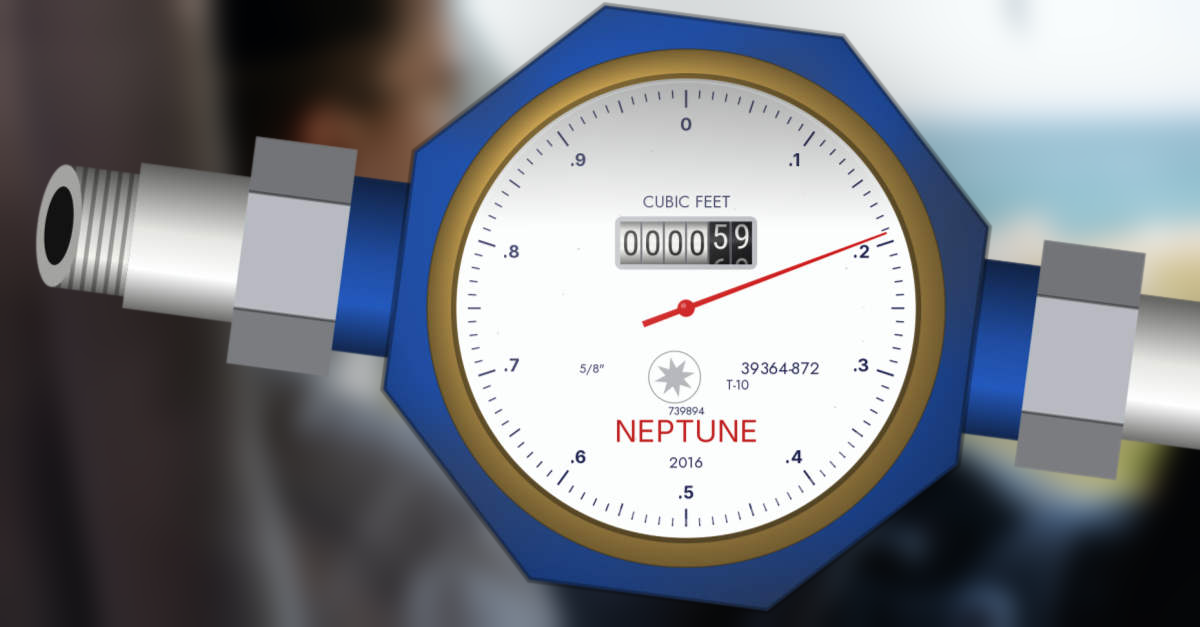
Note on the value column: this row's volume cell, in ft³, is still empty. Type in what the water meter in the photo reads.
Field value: 59.19 ft³
